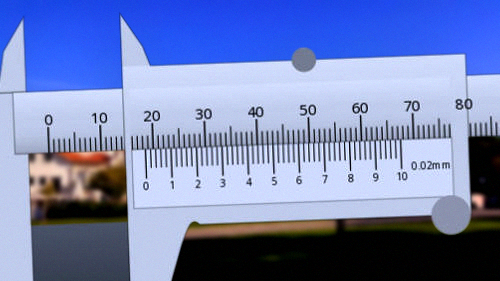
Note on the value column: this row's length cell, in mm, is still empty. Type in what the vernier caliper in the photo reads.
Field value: 18.5 mm
